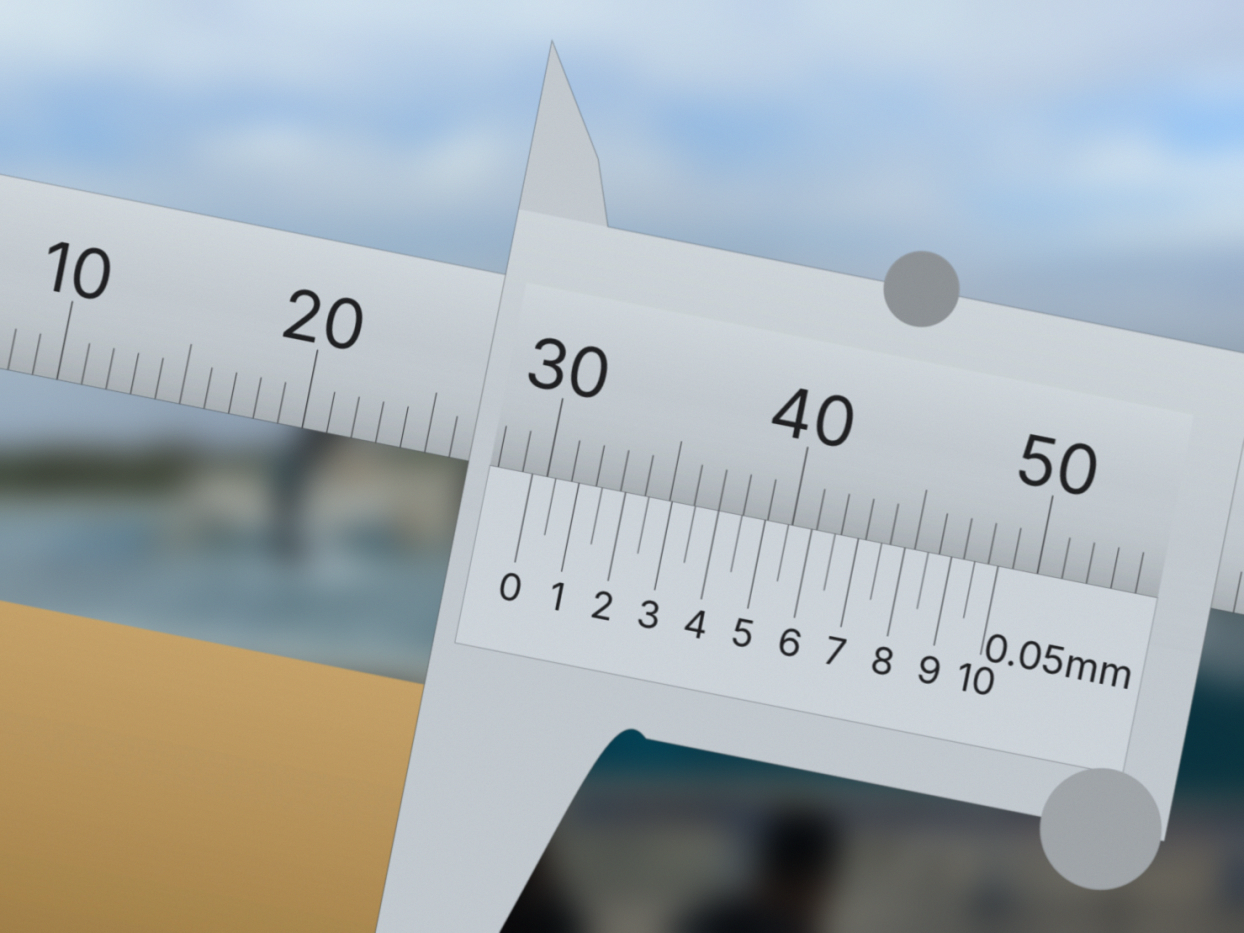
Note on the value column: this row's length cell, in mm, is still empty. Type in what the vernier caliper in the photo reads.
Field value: 29.40 mm
